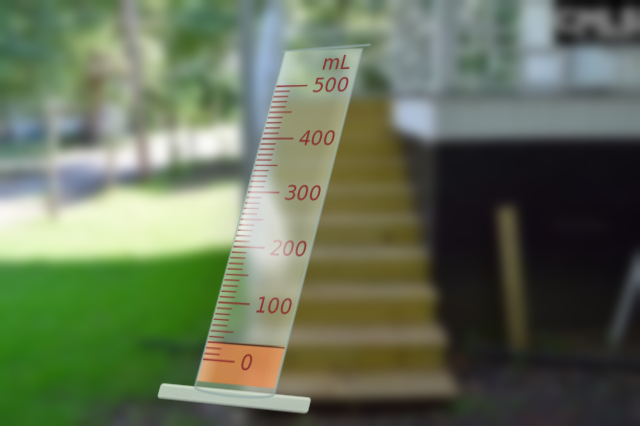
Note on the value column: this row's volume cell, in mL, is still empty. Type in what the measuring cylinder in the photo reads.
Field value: 30 mL
